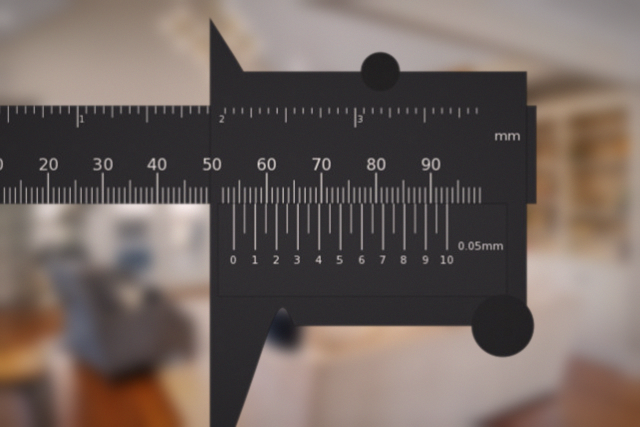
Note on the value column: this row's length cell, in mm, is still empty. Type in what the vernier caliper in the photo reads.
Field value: 54.0 mm
